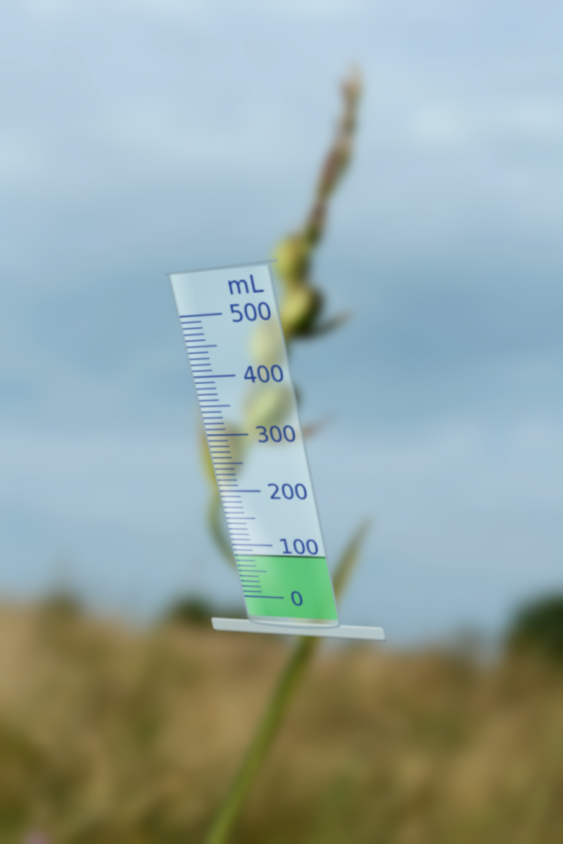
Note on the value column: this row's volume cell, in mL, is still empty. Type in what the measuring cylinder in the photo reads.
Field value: 80 mL
